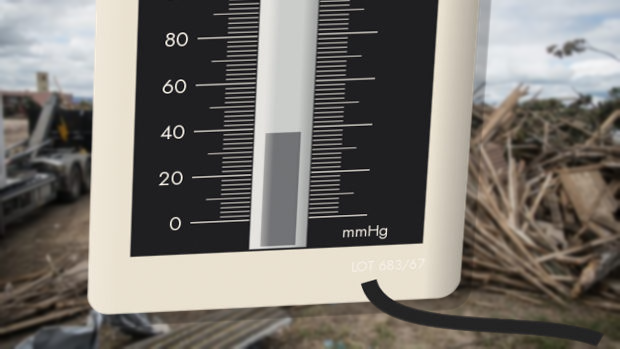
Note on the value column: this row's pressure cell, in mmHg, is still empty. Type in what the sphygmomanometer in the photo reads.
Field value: 38 mmHg
